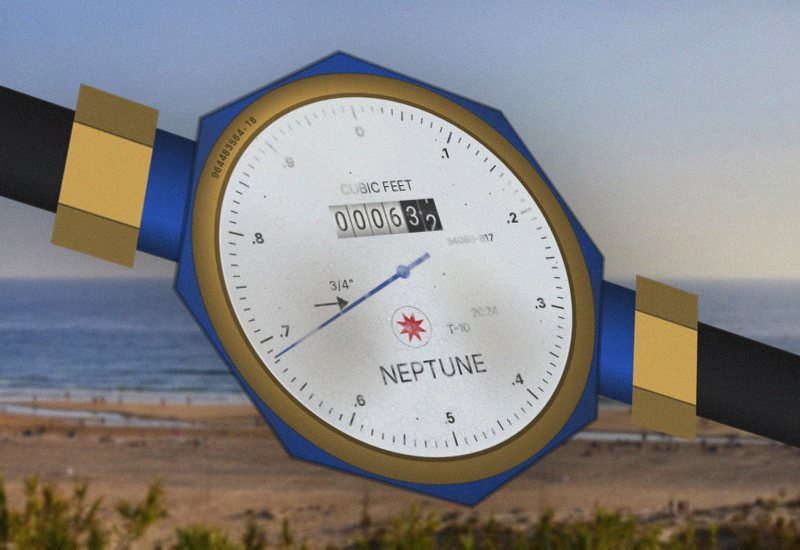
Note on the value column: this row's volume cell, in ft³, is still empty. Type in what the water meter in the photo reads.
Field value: 631.68 ft³
